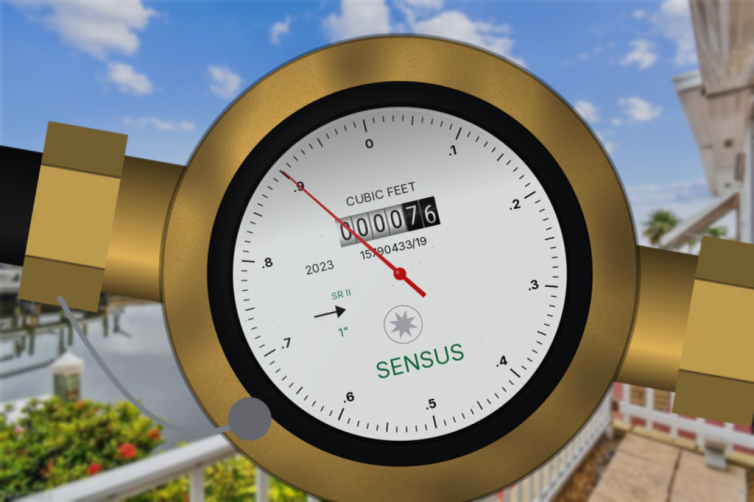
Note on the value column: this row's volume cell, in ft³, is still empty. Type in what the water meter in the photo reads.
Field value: 75.90 ft³
